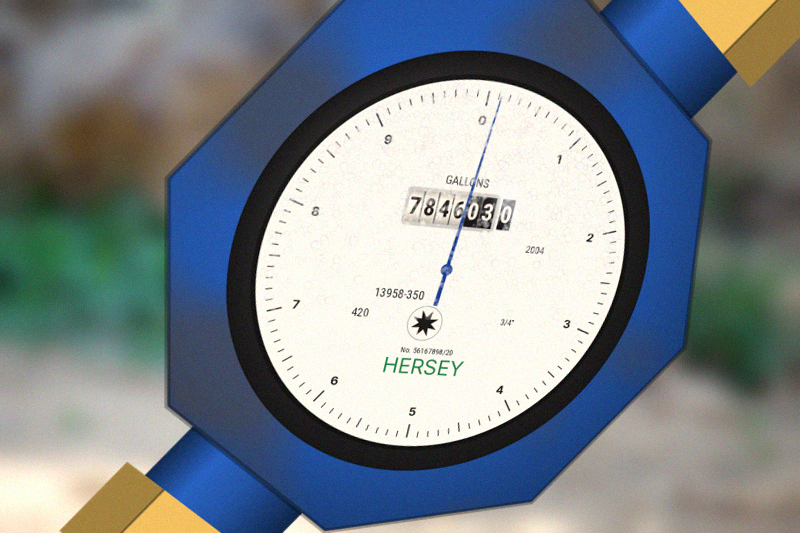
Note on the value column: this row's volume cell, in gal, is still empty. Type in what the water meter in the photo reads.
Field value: 7846030.1 gal
